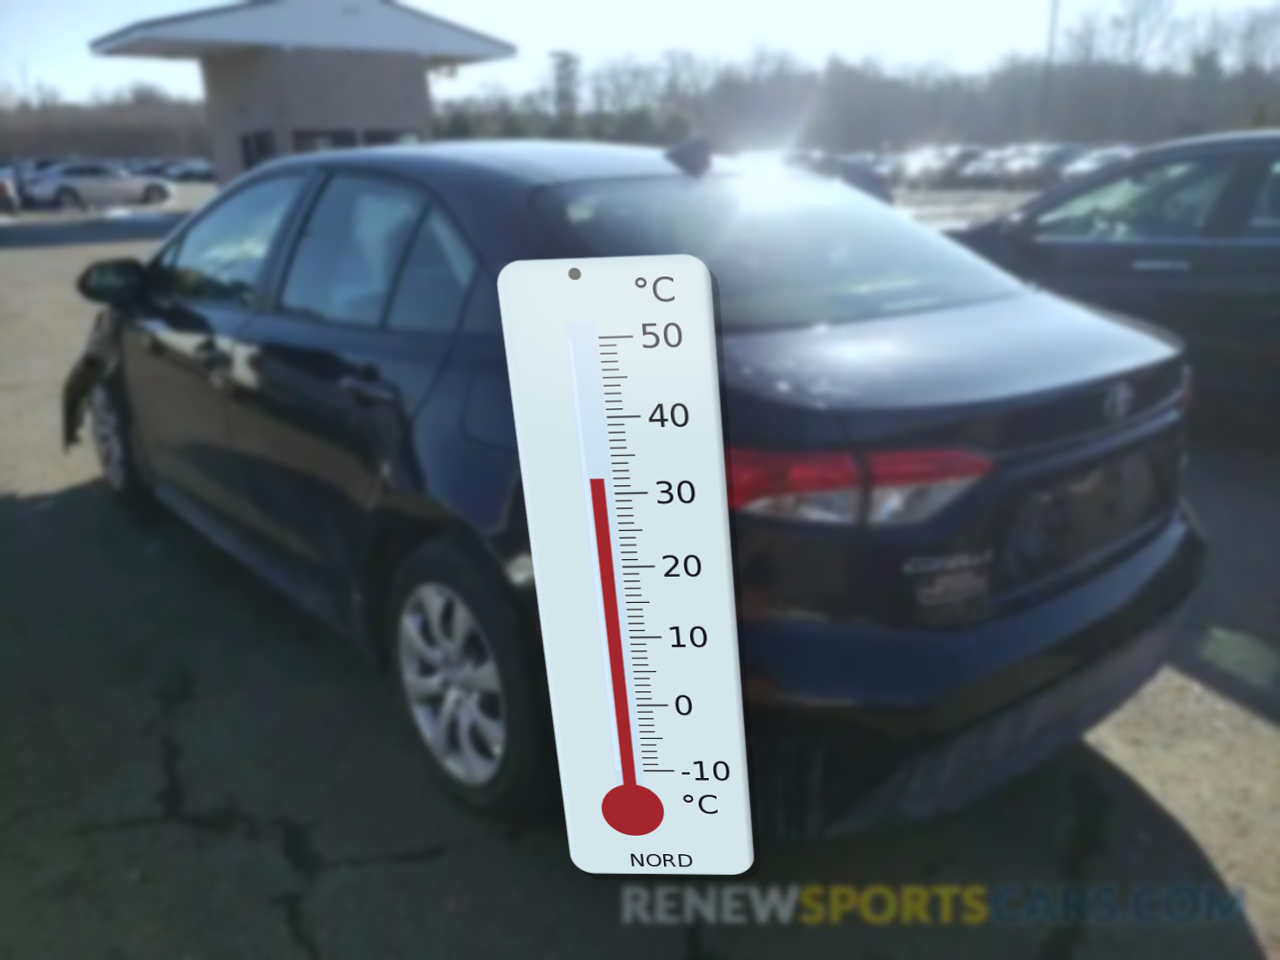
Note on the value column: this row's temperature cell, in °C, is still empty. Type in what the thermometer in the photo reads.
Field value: 32 °C
